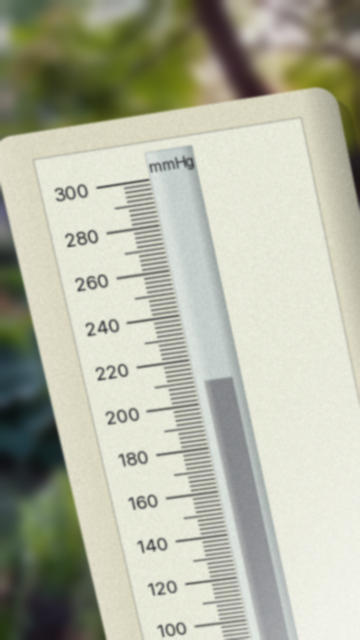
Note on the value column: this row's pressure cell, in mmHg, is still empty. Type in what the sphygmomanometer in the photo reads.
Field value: 210 mmHg
